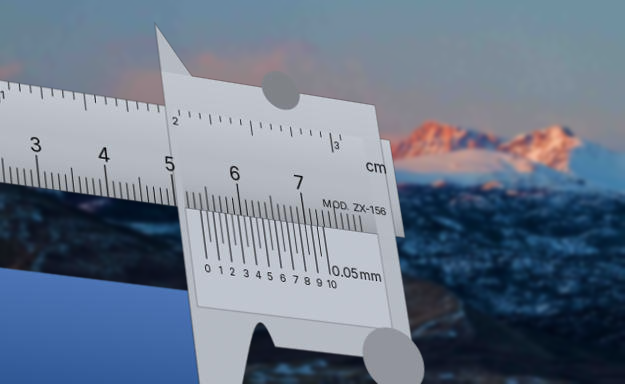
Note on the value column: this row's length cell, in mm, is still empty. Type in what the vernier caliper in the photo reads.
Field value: 53.8 mm
